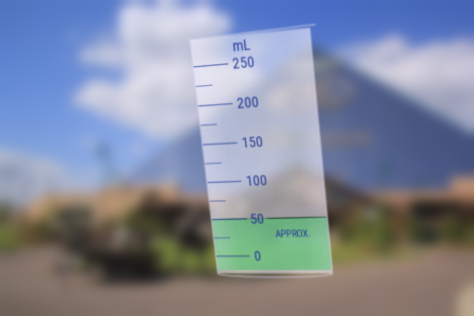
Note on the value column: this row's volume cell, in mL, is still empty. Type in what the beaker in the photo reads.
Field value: 50 mL
